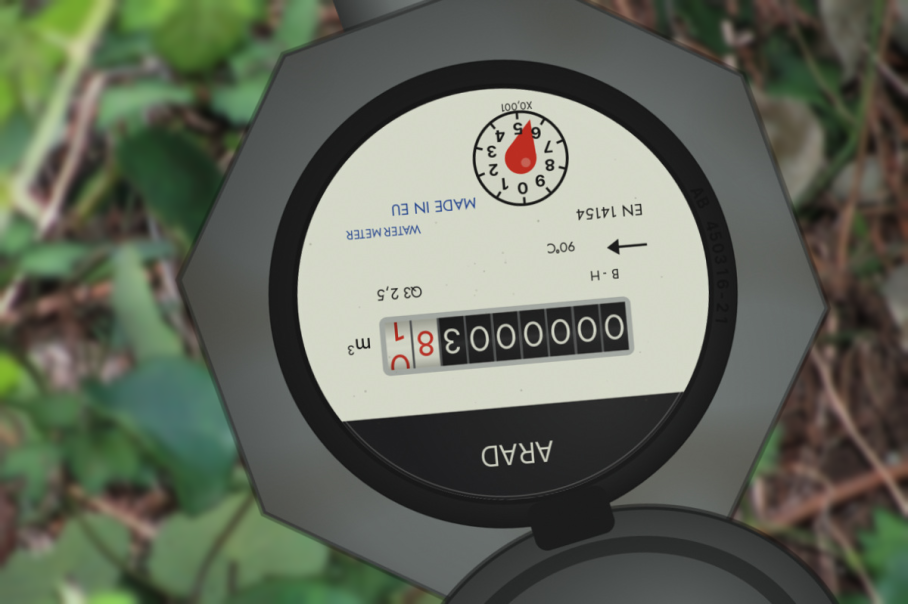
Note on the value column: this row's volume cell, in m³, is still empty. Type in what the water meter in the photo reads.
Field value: 3.805 m³
